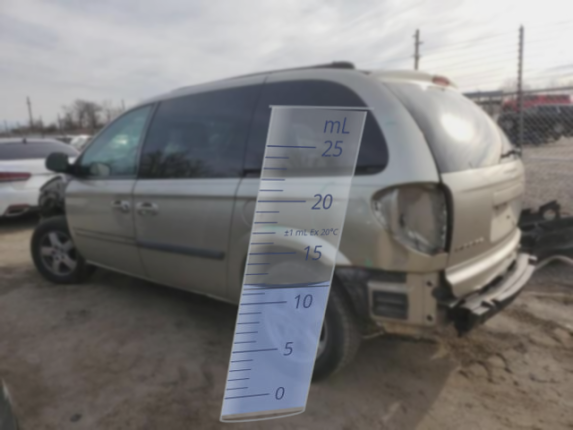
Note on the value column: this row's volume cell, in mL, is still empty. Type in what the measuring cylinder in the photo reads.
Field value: 11.5 mL
